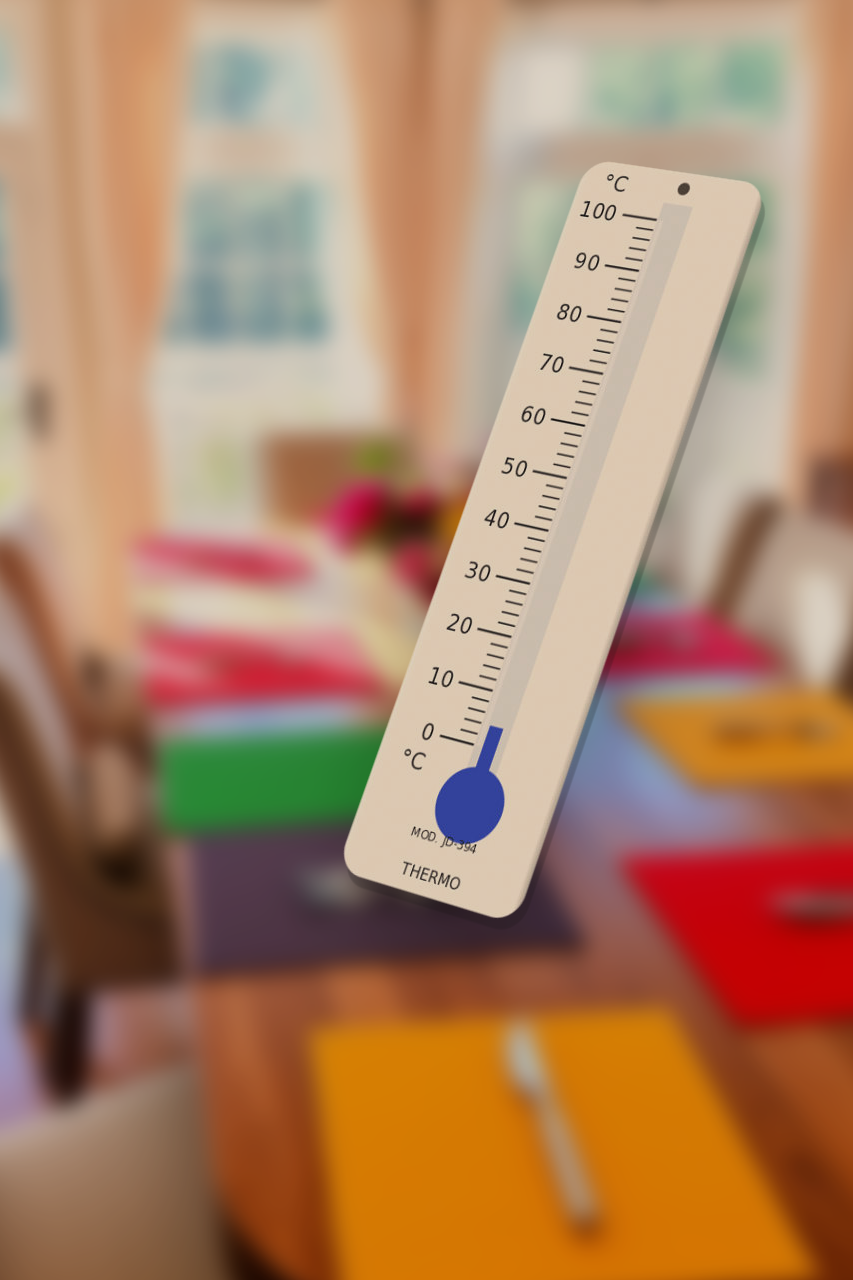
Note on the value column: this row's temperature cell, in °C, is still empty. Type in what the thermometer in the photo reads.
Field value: 4 °C
